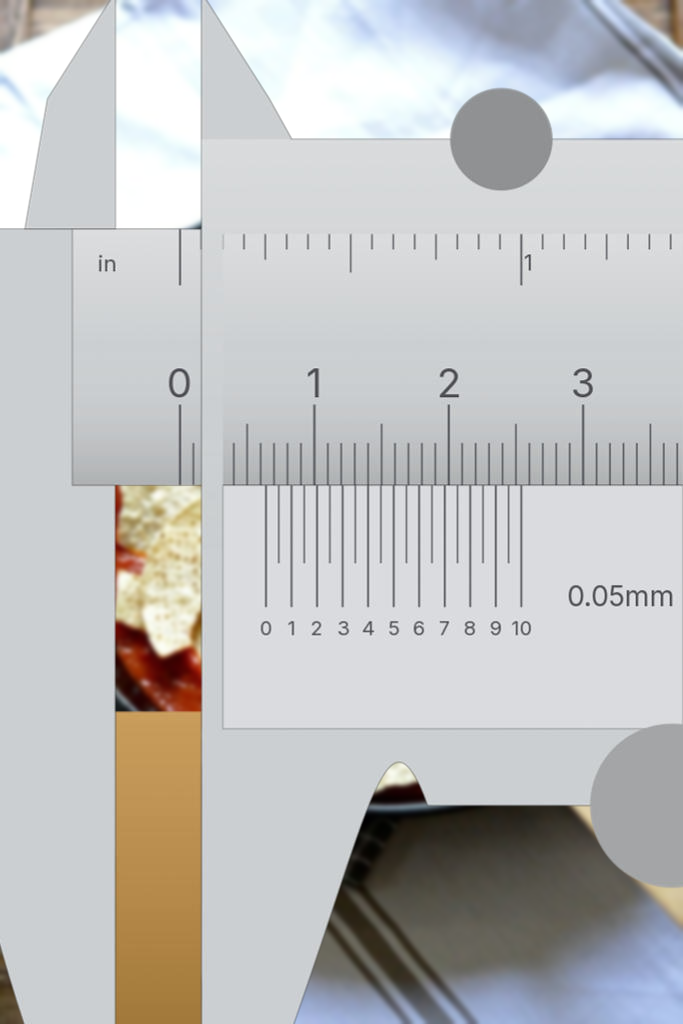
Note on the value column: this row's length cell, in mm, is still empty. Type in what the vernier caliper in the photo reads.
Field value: 6.4 mm
